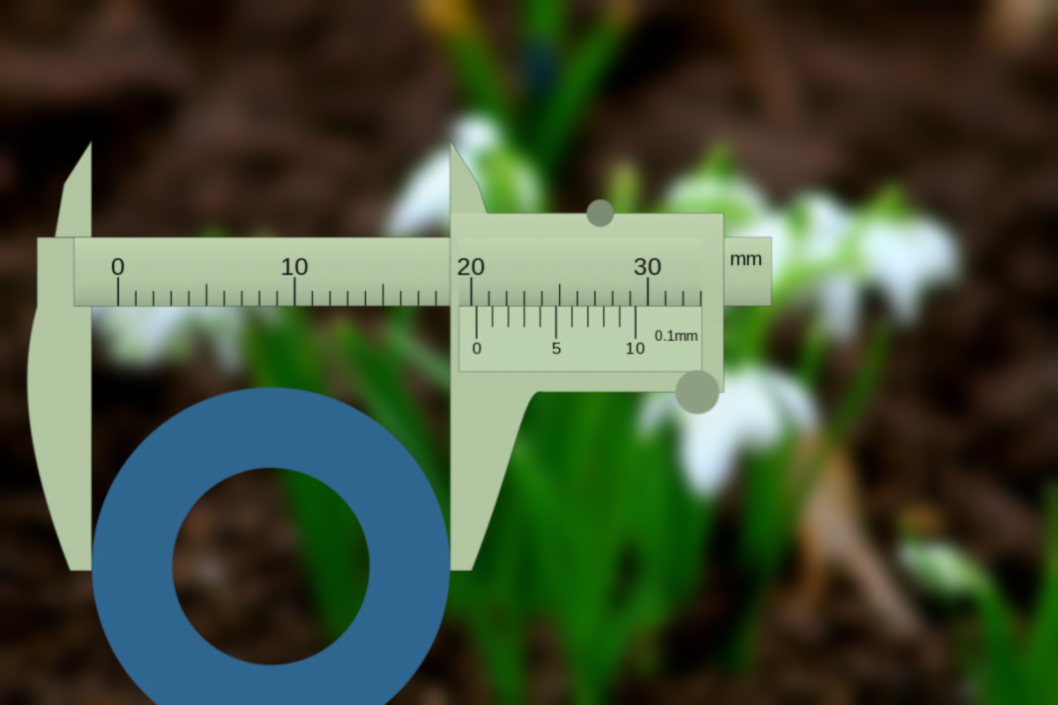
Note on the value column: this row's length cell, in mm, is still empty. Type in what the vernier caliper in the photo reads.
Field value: 20.3 mm
